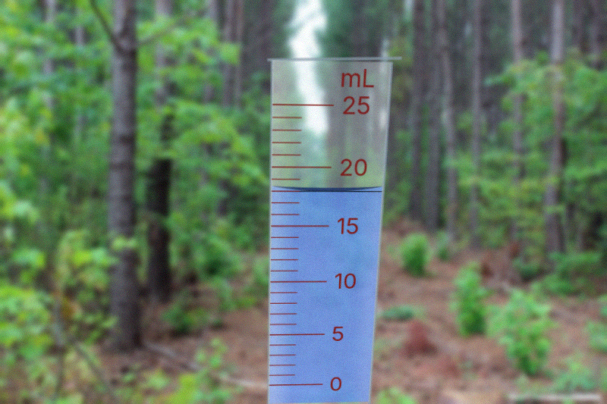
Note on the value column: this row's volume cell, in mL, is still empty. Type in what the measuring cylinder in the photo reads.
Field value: 18 mL
